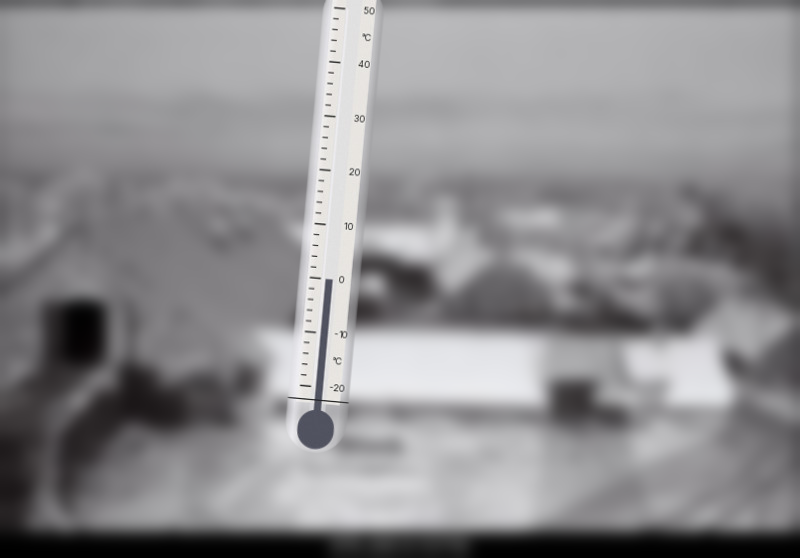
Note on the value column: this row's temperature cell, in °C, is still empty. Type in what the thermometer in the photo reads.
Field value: 0 °C
